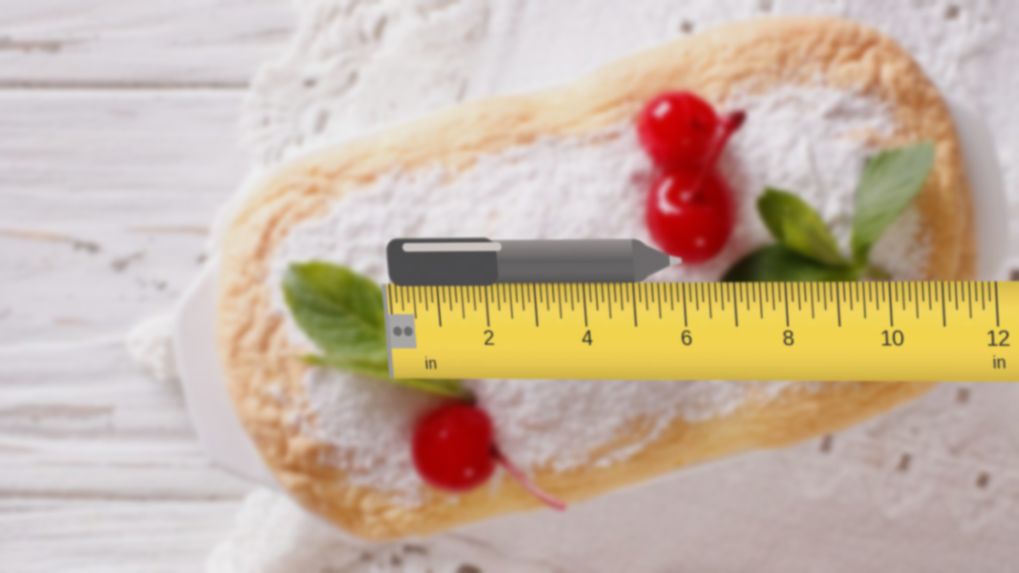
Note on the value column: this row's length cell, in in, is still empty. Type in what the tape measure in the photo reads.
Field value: 6 in
